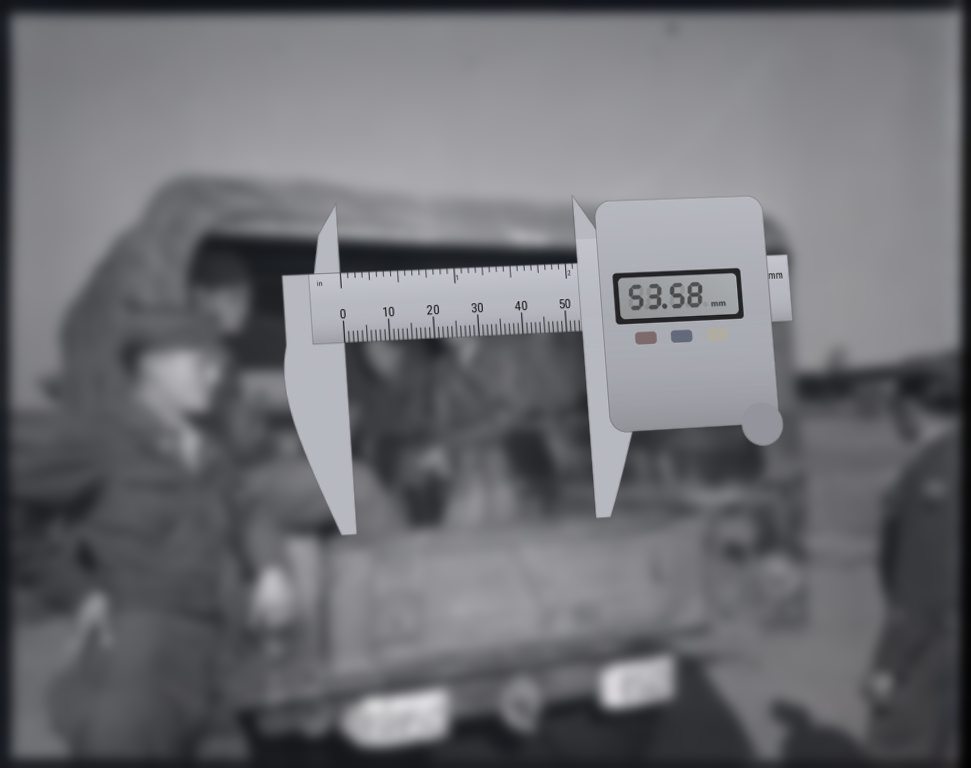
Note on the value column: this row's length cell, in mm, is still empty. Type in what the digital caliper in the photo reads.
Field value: 53.58 mm
